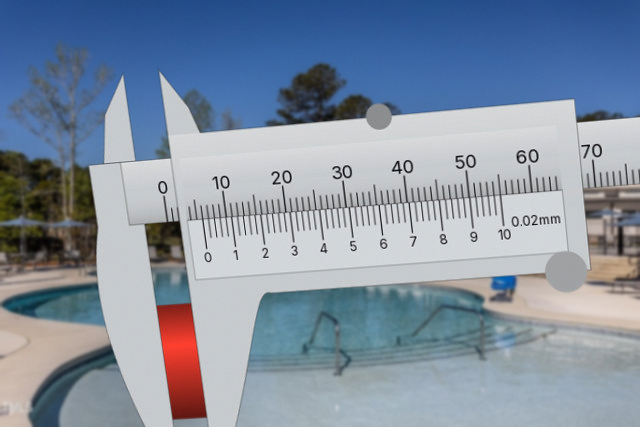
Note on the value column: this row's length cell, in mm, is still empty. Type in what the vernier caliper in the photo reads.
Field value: 6.0 mm
